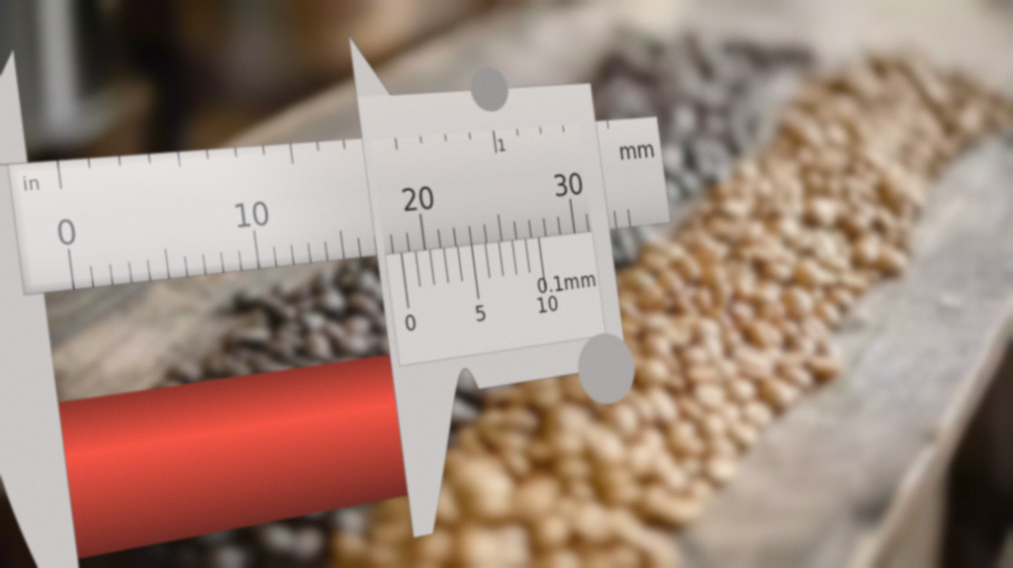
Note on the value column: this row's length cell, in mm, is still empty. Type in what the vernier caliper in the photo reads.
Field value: 18.5 mm
